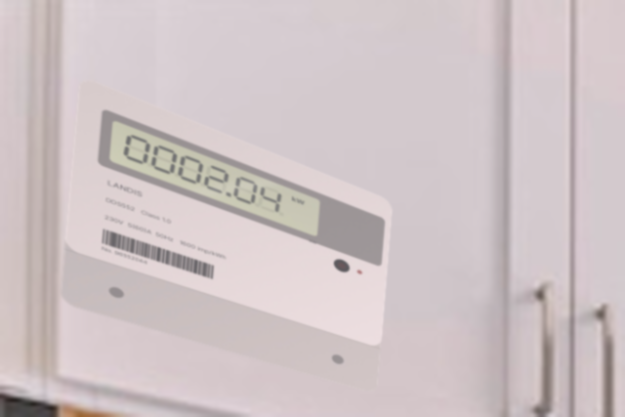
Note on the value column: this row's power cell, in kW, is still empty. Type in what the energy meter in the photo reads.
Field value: 2.04 kW
